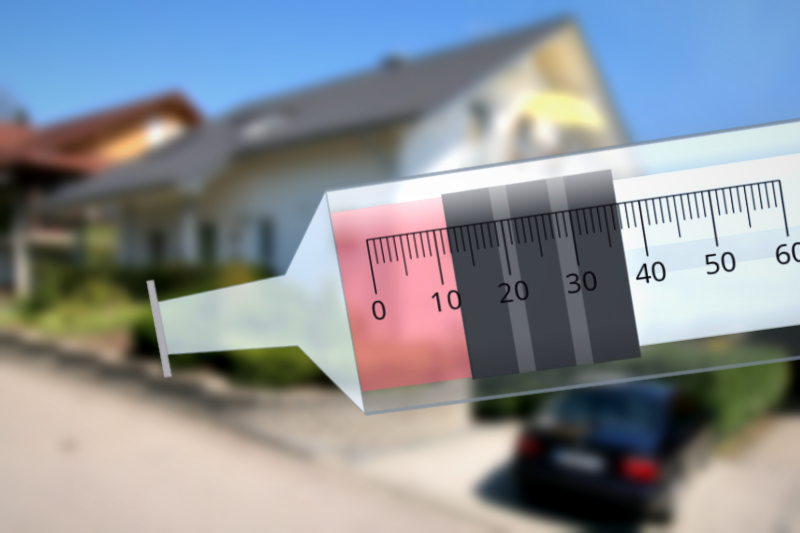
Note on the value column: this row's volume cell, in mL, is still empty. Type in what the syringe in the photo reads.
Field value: 12 mL
